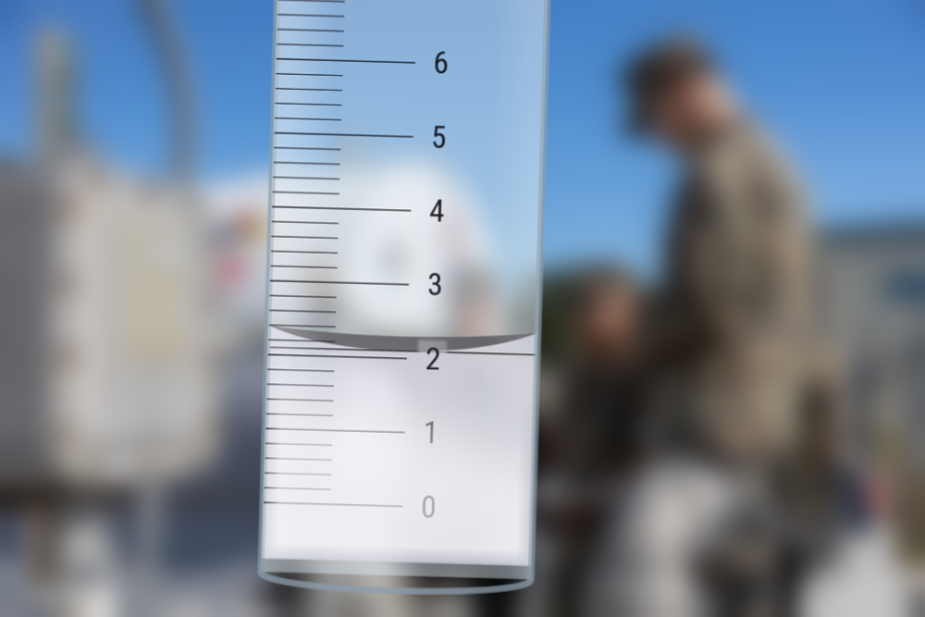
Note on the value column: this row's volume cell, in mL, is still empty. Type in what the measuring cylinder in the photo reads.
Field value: 2.1 mL
